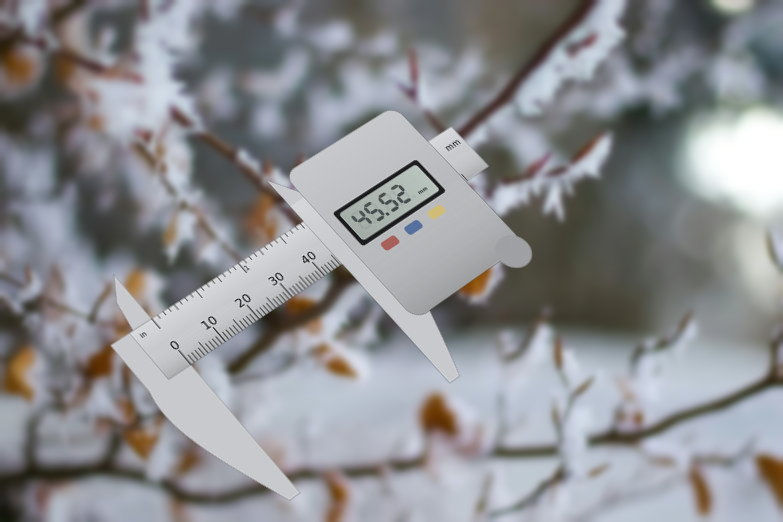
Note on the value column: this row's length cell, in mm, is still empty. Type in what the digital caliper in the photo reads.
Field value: 45.52 mm
